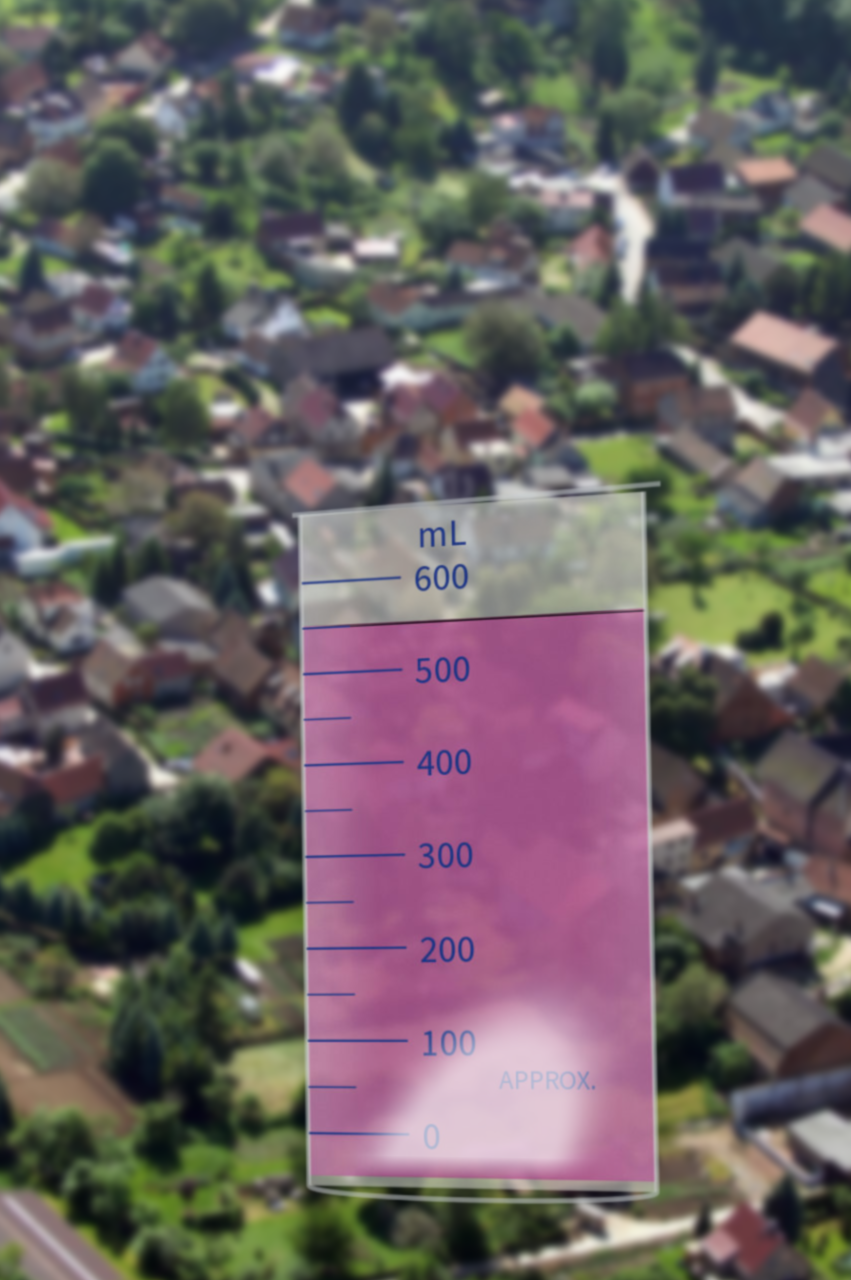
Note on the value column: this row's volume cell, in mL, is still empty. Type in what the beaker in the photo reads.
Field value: 550 mL
